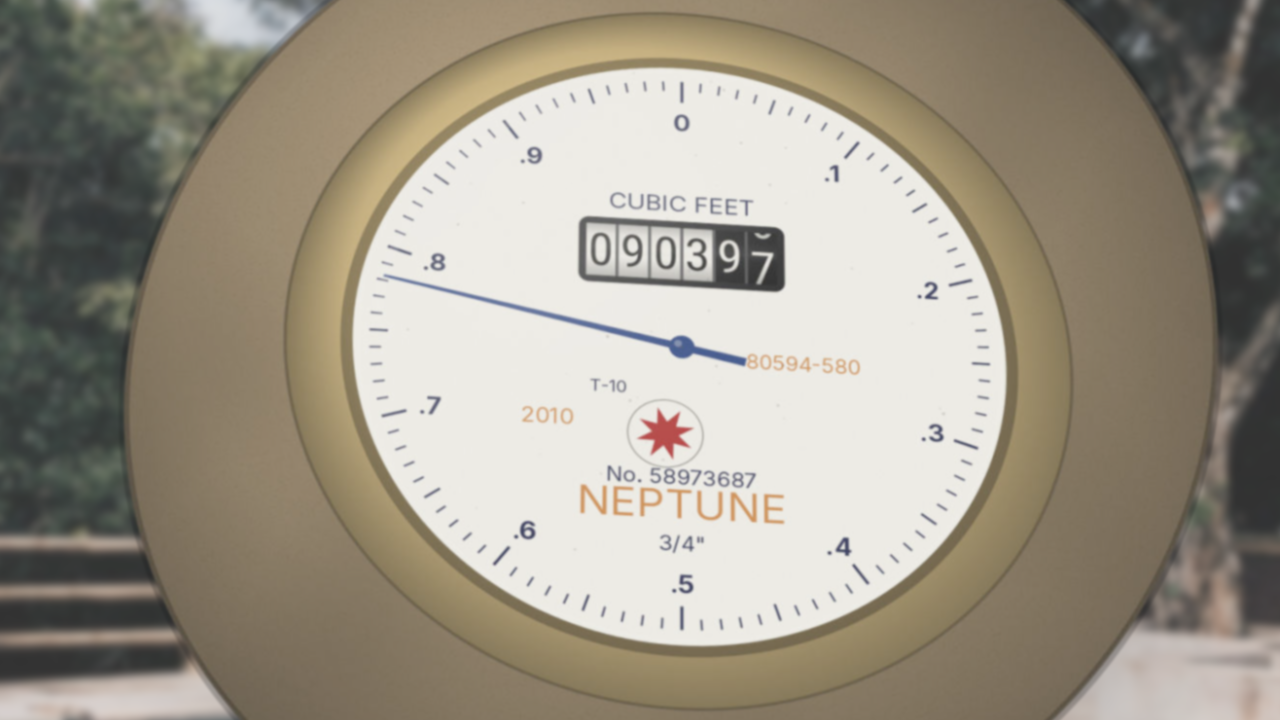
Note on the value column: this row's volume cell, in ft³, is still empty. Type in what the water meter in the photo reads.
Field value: 90396.78 ft³
